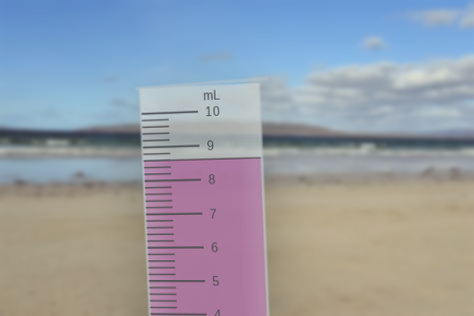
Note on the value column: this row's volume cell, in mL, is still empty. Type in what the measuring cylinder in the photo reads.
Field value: 8.6 mL
